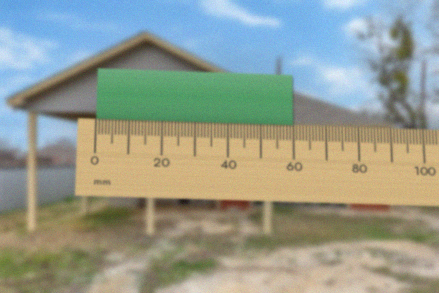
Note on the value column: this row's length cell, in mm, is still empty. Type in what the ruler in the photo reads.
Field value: 60 mm
